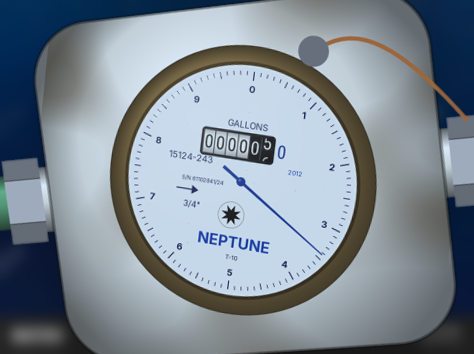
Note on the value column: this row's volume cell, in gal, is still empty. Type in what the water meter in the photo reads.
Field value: 53.4 gal
